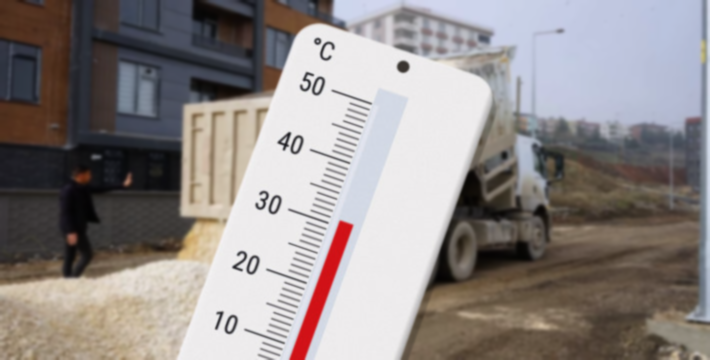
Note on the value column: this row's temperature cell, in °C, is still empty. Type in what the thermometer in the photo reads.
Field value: 31 °C
